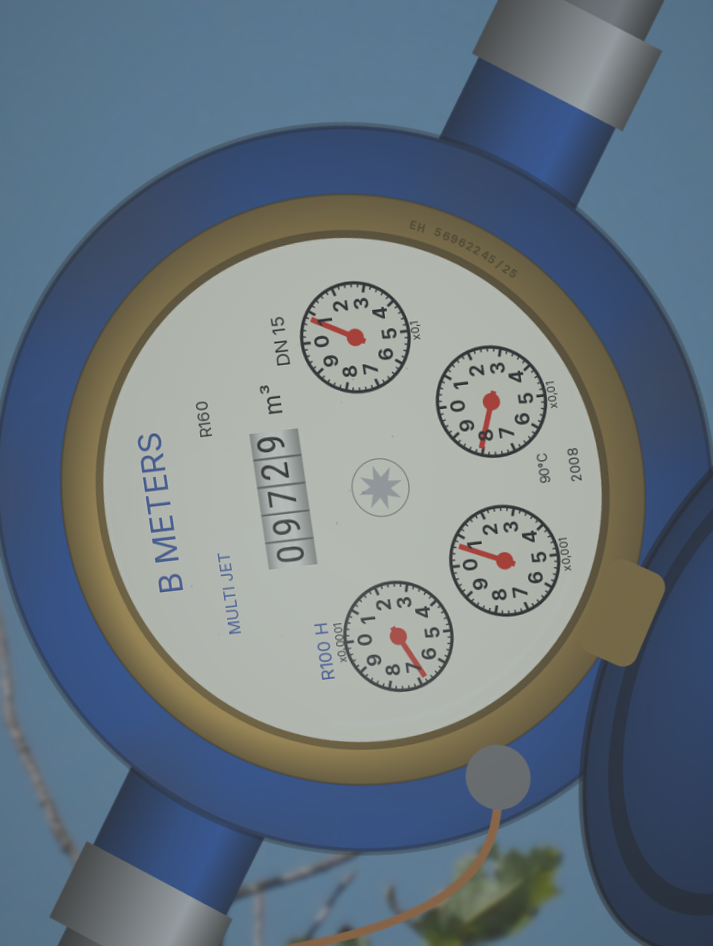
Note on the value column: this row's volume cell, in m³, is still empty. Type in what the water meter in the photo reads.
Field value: 9729.0806 m³
